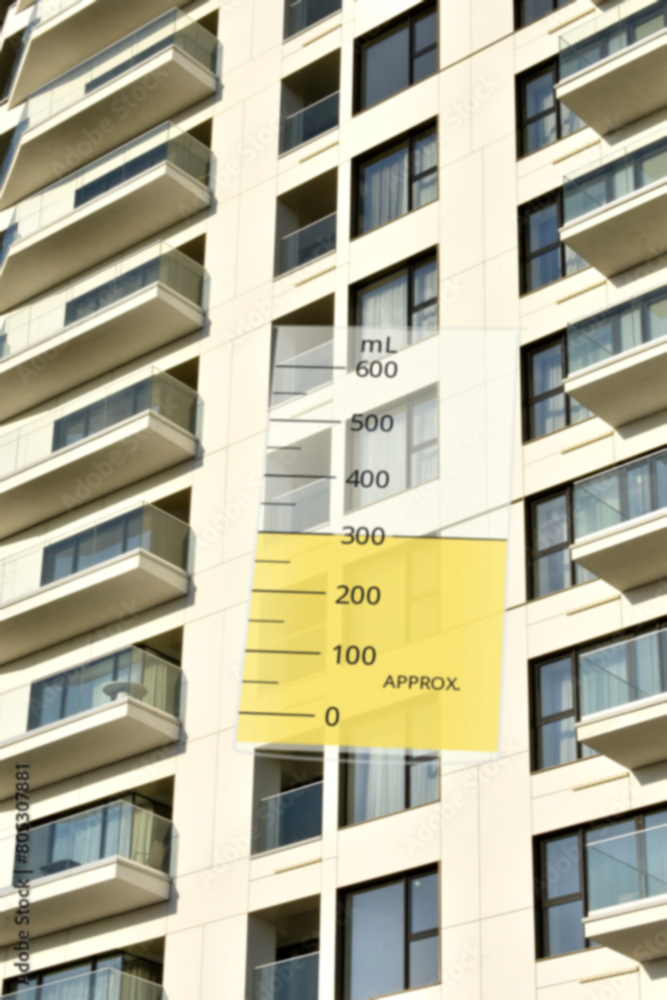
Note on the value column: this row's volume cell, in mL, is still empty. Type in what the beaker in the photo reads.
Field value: 300 mL
